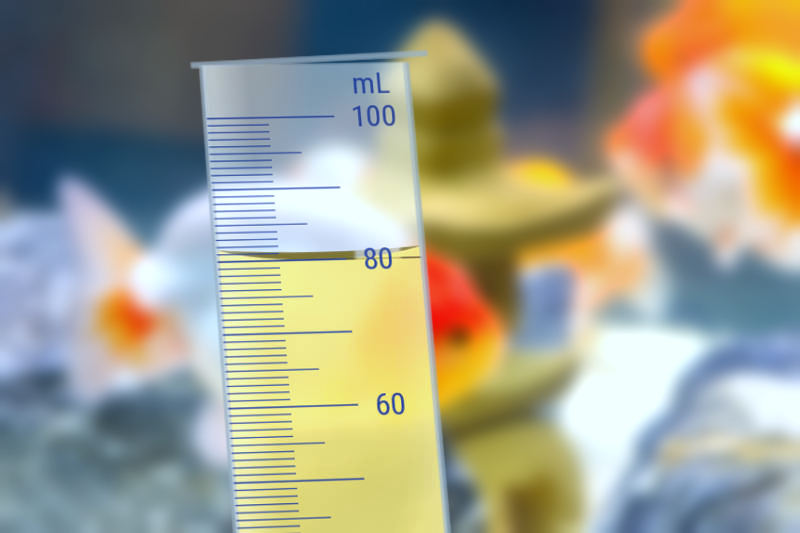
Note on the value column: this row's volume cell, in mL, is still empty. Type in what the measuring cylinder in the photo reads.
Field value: 80 mL
